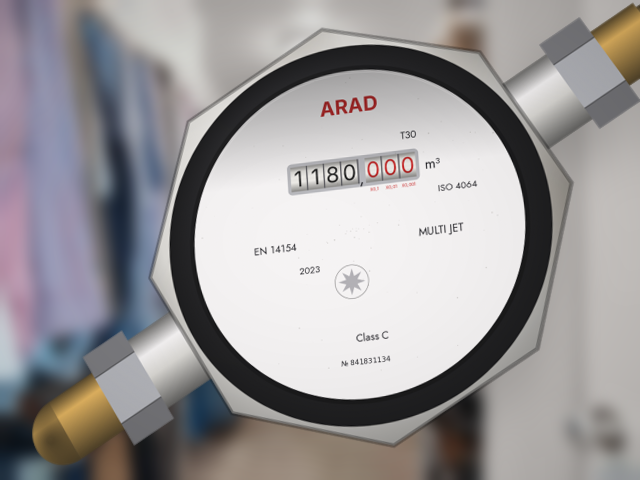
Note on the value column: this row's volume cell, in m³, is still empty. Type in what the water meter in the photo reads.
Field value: 1180.000 m³
